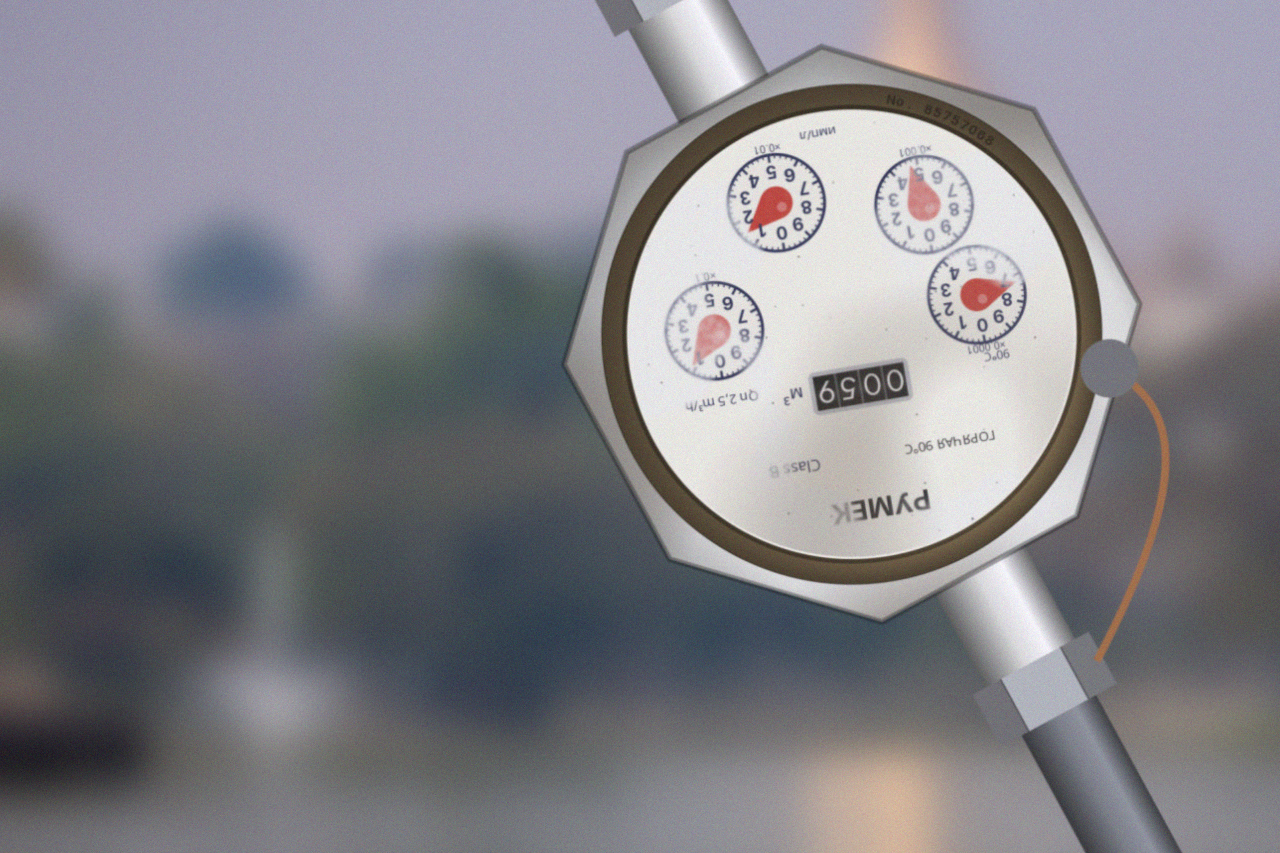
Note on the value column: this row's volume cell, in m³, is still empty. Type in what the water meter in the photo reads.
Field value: 59.1147 m³
